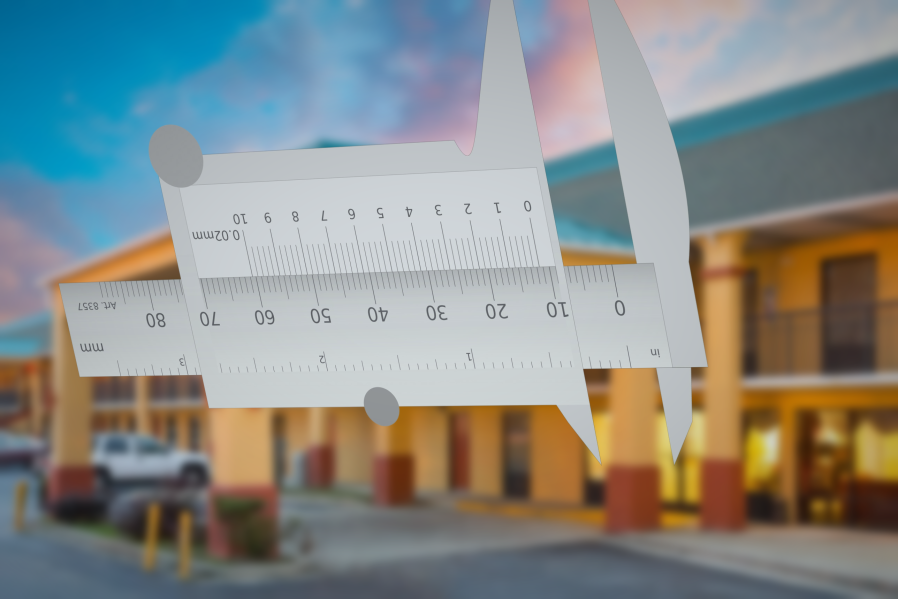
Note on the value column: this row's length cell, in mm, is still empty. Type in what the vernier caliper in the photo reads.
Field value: 11.6 mm
